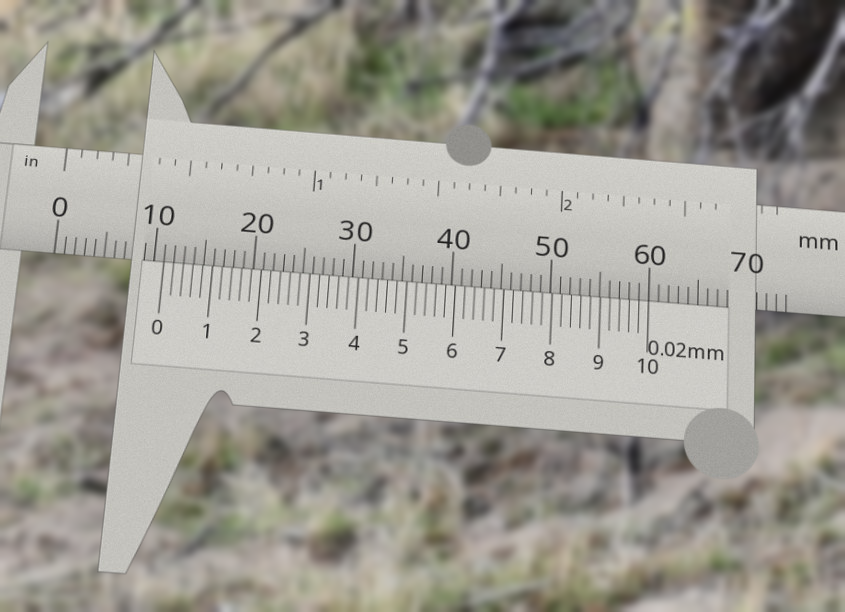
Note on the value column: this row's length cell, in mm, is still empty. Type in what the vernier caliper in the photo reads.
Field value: 11.0 mm
